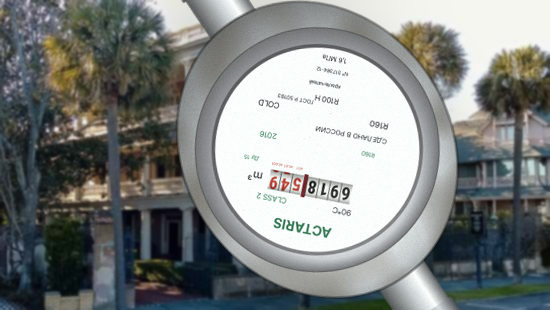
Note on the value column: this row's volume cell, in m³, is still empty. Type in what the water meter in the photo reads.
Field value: 6918.549 m³
